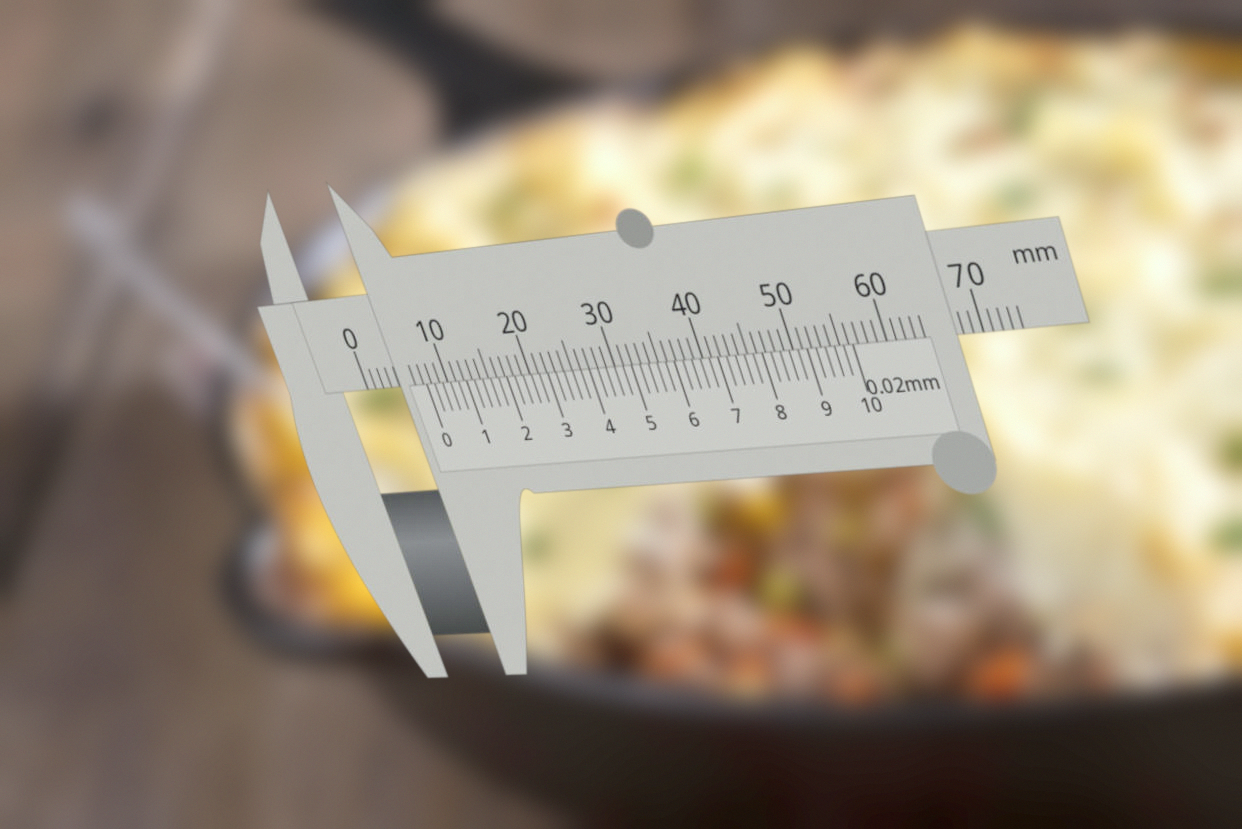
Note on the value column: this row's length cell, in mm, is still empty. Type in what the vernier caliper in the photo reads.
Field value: 7.4 mm
